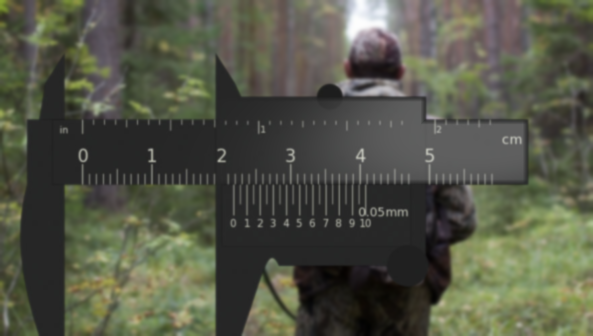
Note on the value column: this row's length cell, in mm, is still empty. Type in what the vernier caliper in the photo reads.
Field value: 21.8 mm
